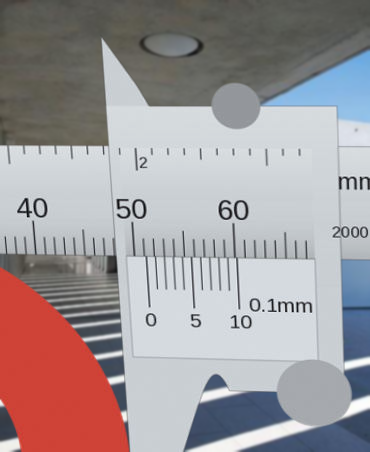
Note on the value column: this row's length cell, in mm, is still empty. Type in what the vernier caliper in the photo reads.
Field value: 51.2 mm
